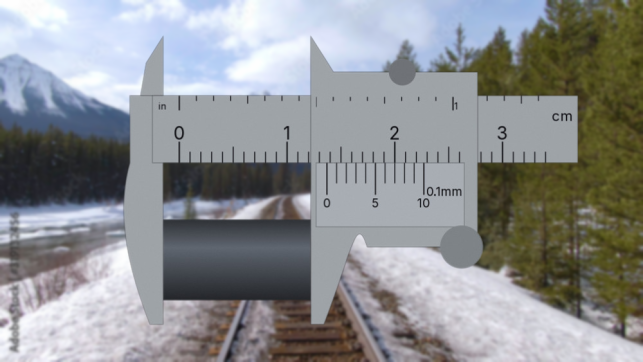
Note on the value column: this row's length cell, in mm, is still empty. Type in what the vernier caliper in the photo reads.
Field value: 13.7 mm
